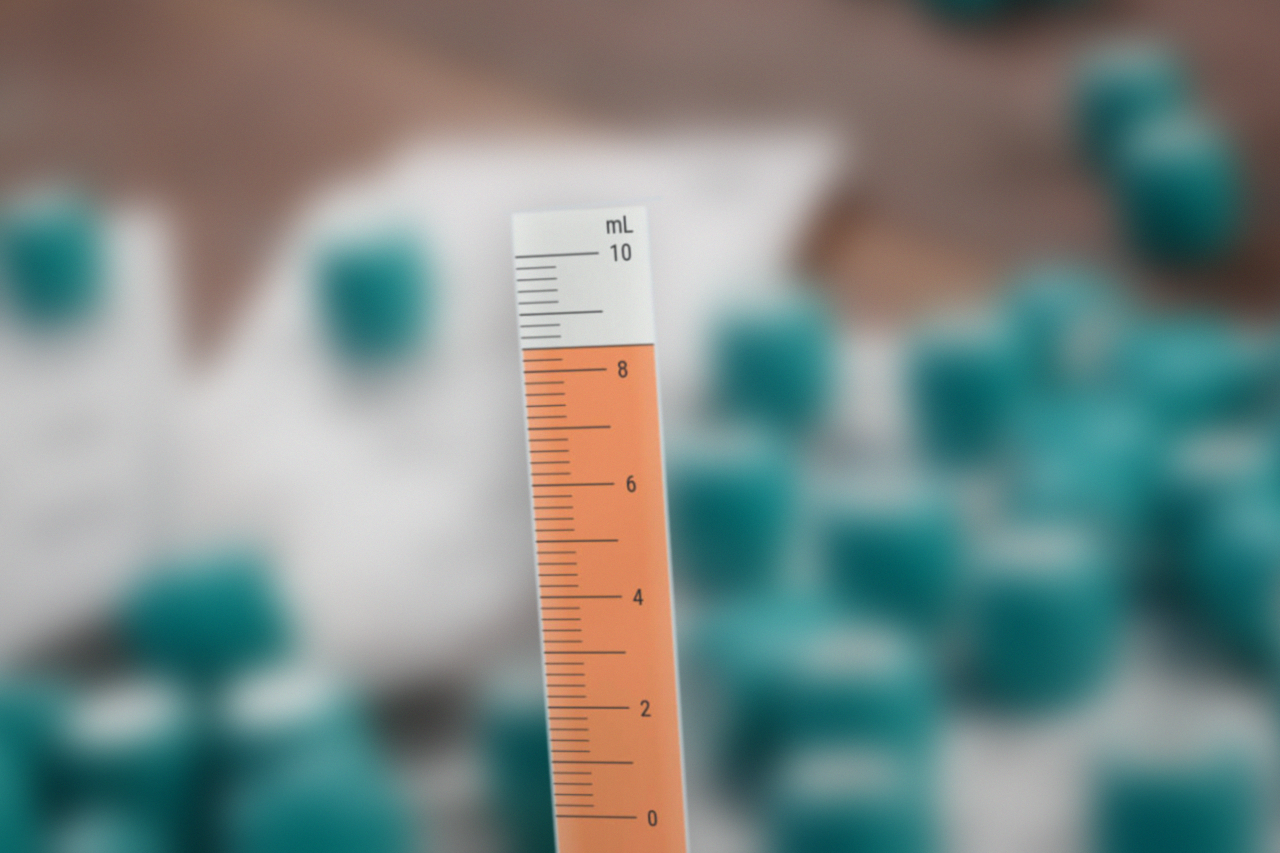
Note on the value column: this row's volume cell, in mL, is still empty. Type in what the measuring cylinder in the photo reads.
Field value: 8.4 mL
